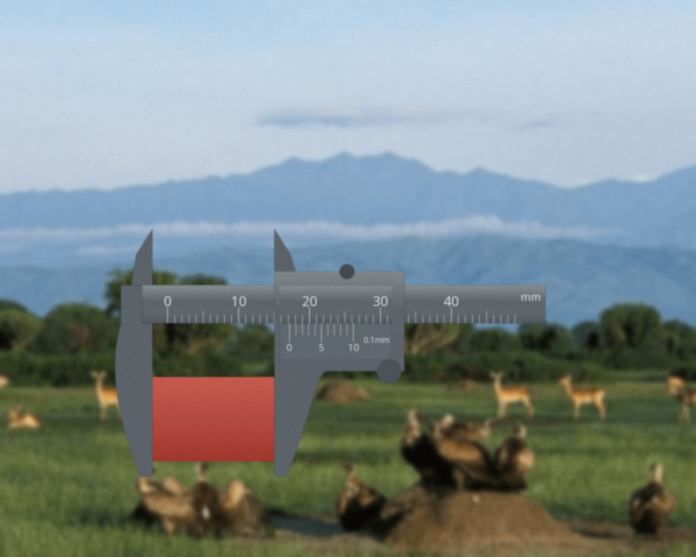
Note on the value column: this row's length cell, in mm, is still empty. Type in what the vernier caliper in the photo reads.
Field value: 17.2 mm
